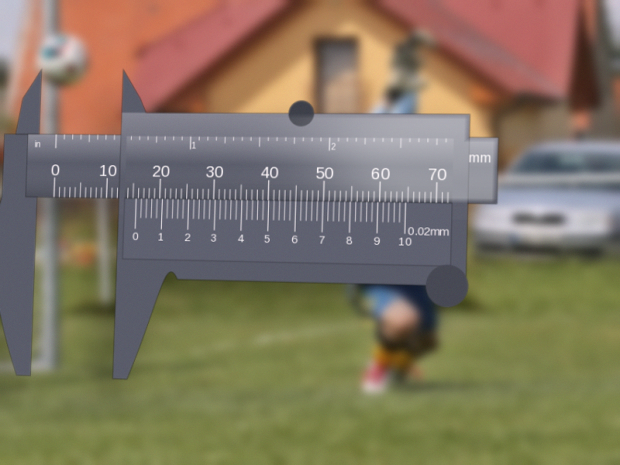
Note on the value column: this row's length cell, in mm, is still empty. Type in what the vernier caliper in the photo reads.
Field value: 15.6 mm
